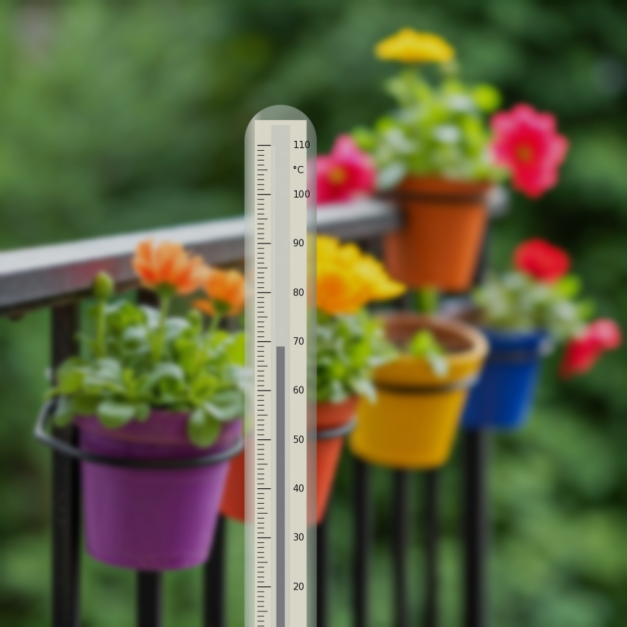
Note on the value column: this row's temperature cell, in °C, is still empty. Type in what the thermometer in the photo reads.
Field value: 69 °C
